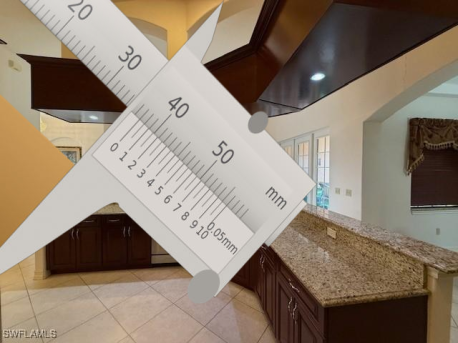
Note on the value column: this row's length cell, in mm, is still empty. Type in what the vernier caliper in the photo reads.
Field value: 37.0 mm
